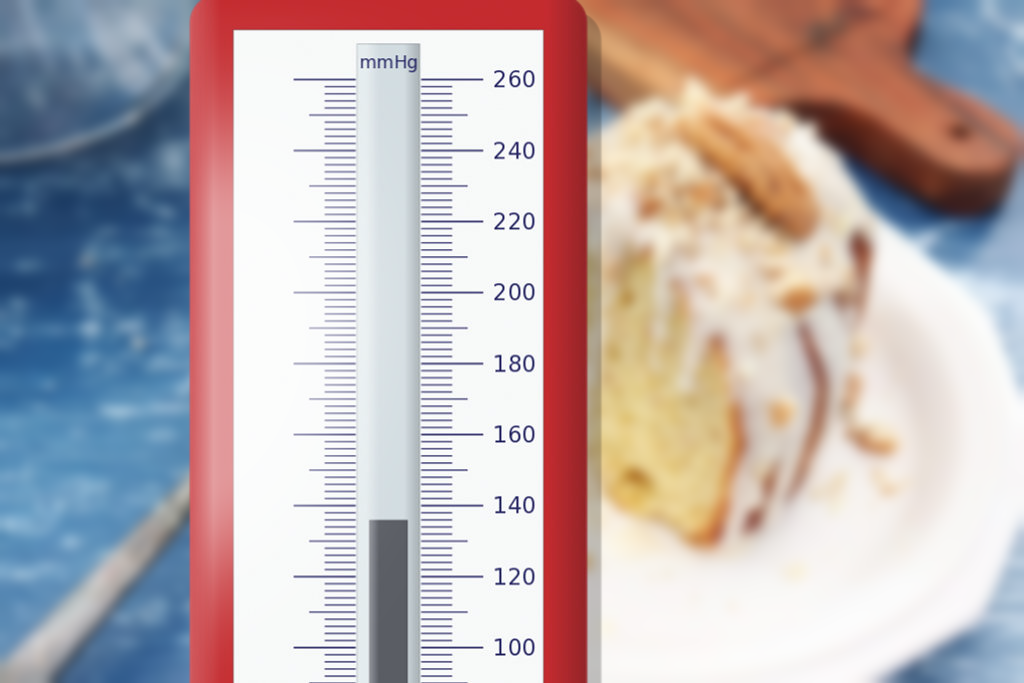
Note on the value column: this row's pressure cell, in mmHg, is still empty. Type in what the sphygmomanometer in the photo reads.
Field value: 136 mmHg
